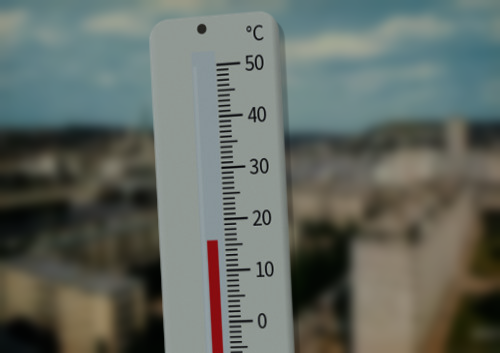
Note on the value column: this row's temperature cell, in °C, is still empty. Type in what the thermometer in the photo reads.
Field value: 16 °C
